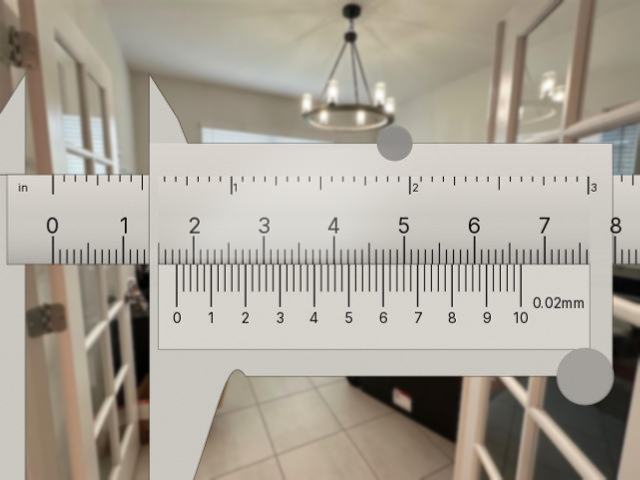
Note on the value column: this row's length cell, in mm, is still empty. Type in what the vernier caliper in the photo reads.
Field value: 17.6 mm
